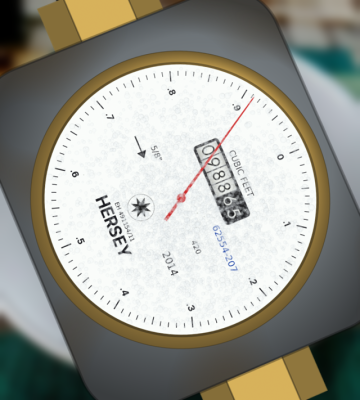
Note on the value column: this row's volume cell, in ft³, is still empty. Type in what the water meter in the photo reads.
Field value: 98864.91 ft³
